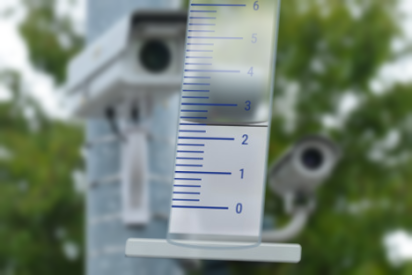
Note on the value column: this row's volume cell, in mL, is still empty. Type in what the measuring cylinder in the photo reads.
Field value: 2.4 mL
